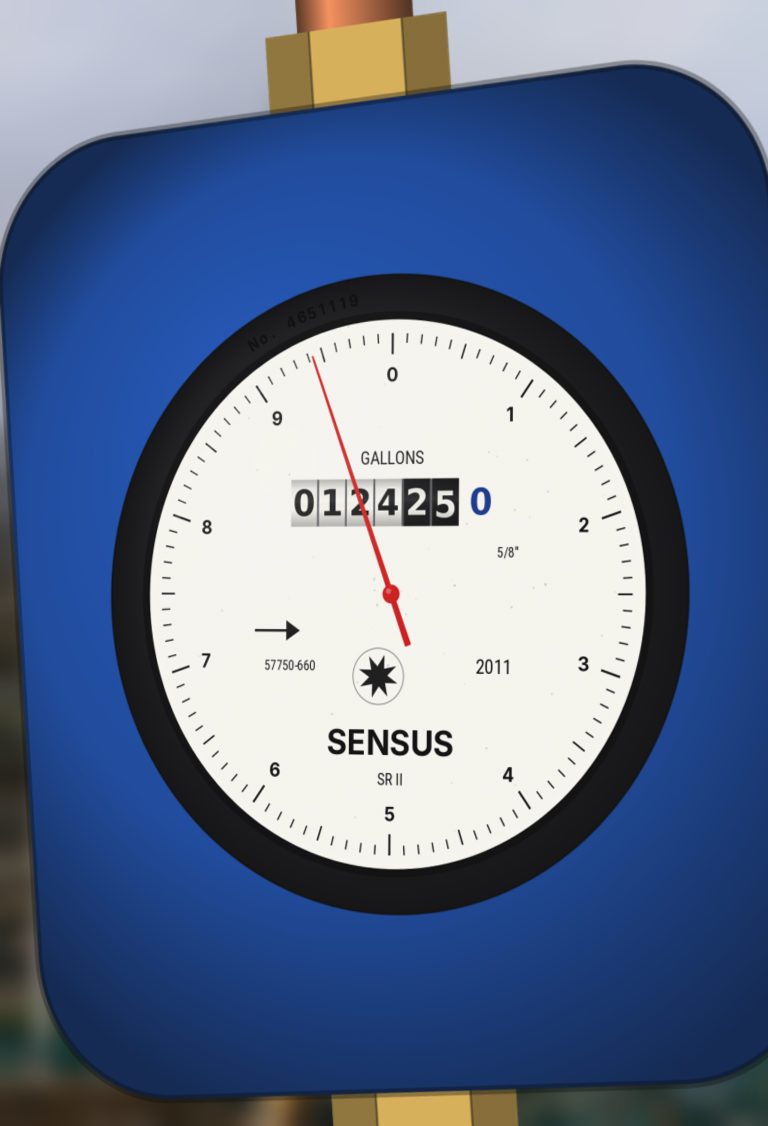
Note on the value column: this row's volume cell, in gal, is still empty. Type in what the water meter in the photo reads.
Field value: 124249.4 gal
